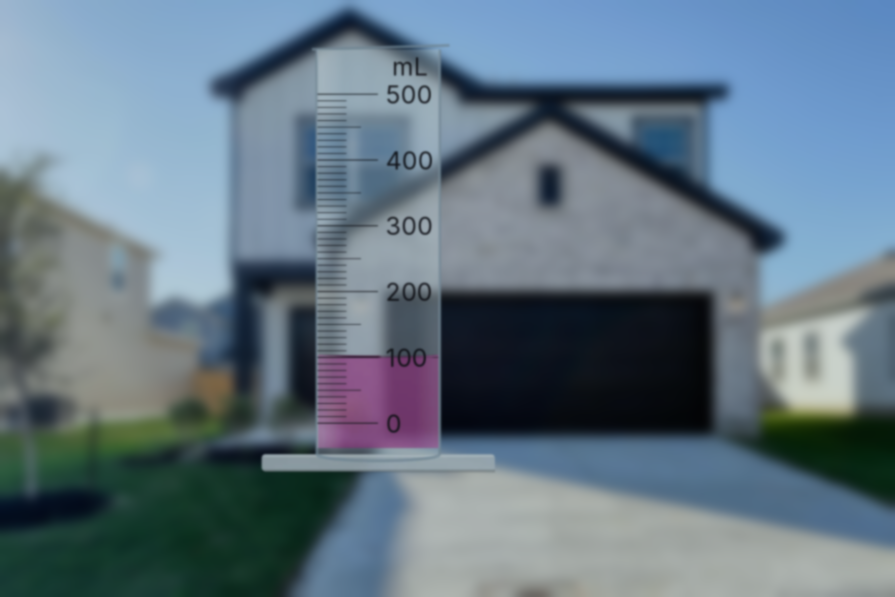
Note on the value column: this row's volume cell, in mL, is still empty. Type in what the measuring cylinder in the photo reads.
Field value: 100 mL
